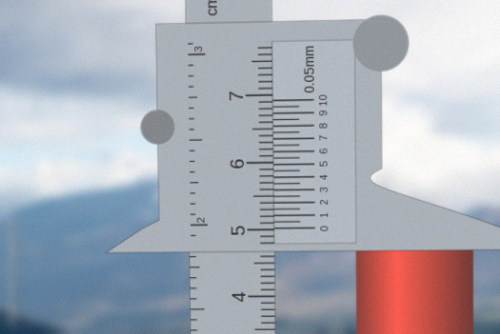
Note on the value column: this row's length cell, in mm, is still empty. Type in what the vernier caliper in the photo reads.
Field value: 50.2 mm
